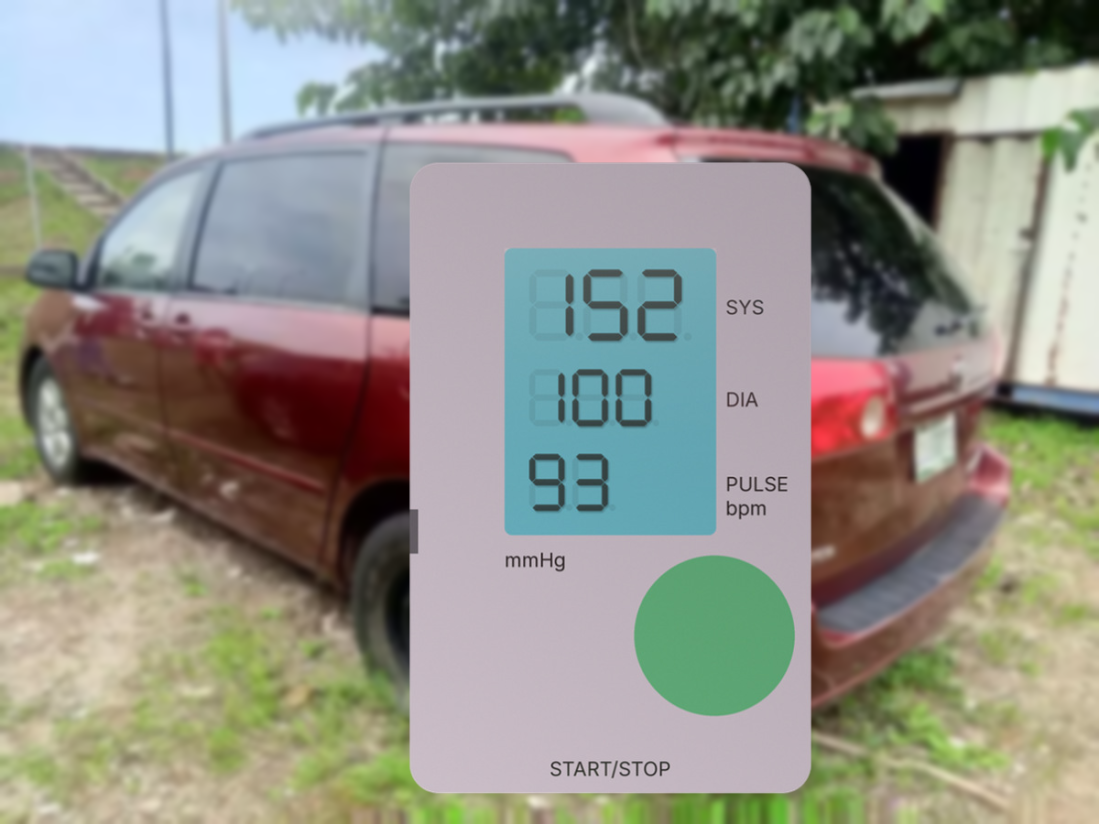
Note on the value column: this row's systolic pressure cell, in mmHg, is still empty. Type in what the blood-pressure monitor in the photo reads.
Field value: 152 mmHg
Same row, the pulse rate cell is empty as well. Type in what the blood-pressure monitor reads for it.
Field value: 93 bpm
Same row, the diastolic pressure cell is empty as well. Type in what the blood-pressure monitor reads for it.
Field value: 100 mmHg
